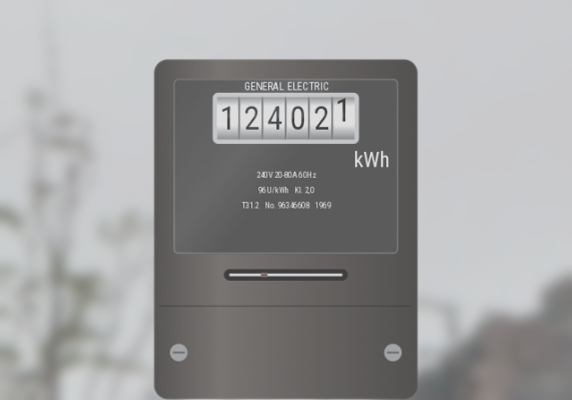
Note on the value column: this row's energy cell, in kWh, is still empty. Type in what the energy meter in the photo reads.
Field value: 124021 kWh
